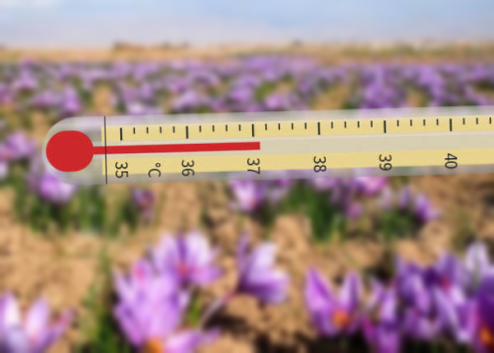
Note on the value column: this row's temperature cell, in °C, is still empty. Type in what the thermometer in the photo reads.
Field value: 37.1 °C
